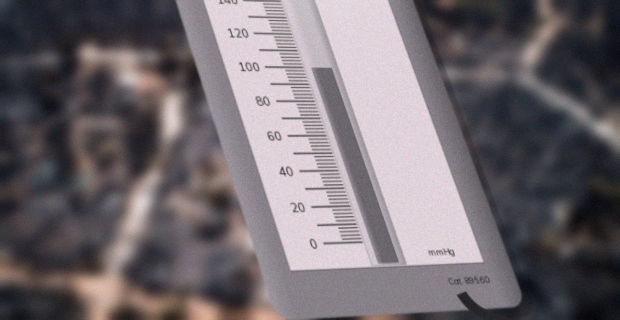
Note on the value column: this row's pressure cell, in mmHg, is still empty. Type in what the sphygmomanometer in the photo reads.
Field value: 100 mmHg
